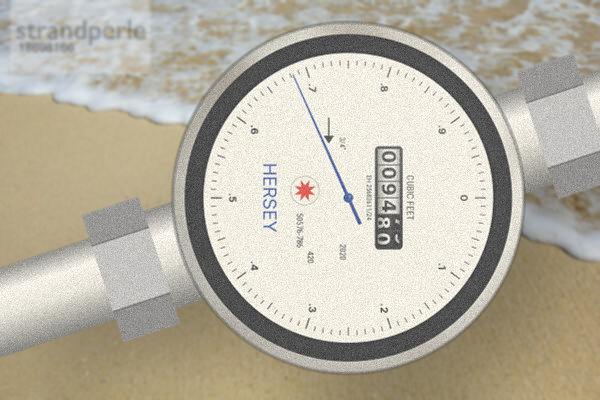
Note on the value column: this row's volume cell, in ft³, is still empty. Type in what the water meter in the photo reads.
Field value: 9479.68 ft³
